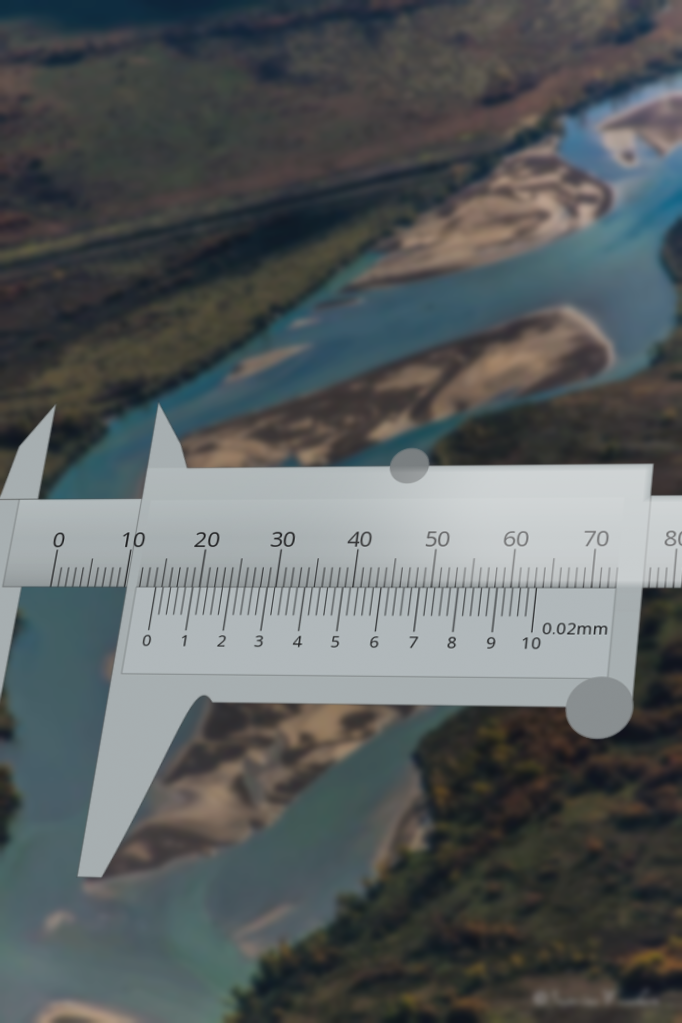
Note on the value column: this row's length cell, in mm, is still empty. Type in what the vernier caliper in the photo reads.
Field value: 14.2 mm
